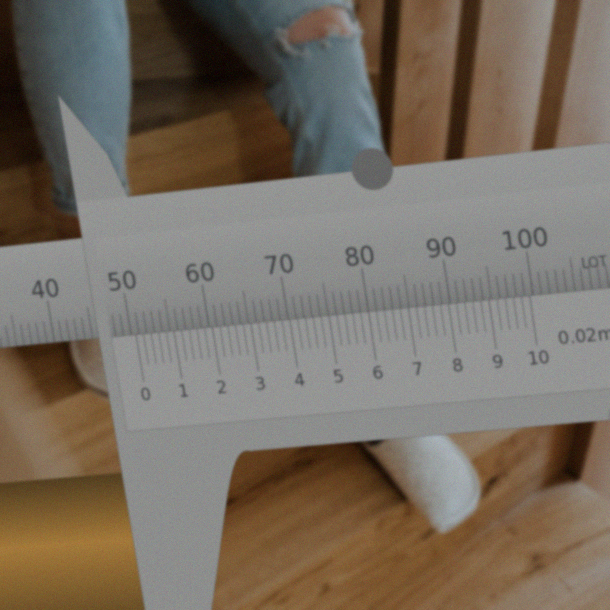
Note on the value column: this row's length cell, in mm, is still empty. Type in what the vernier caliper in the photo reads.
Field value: 50.6 mm
